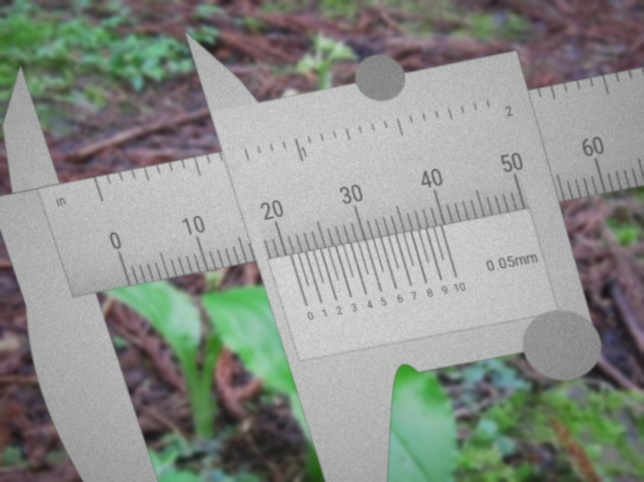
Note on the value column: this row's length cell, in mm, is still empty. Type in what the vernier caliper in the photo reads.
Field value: 20.6 mm
